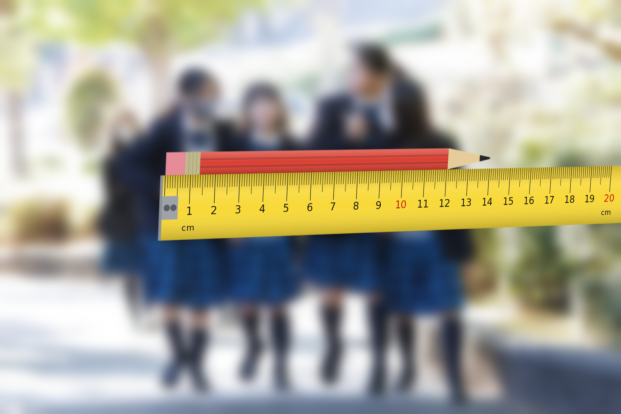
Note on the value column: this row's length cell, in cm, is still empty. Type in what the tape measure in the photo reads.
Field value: 14 cm
